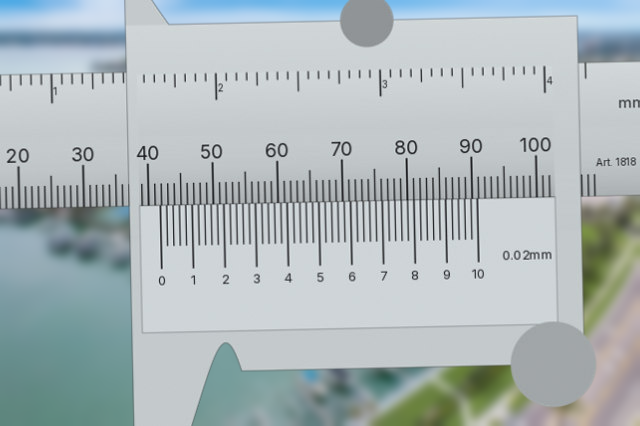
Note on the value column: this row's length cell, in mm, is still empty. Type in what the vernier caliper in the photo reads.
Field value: 41.8 mm
